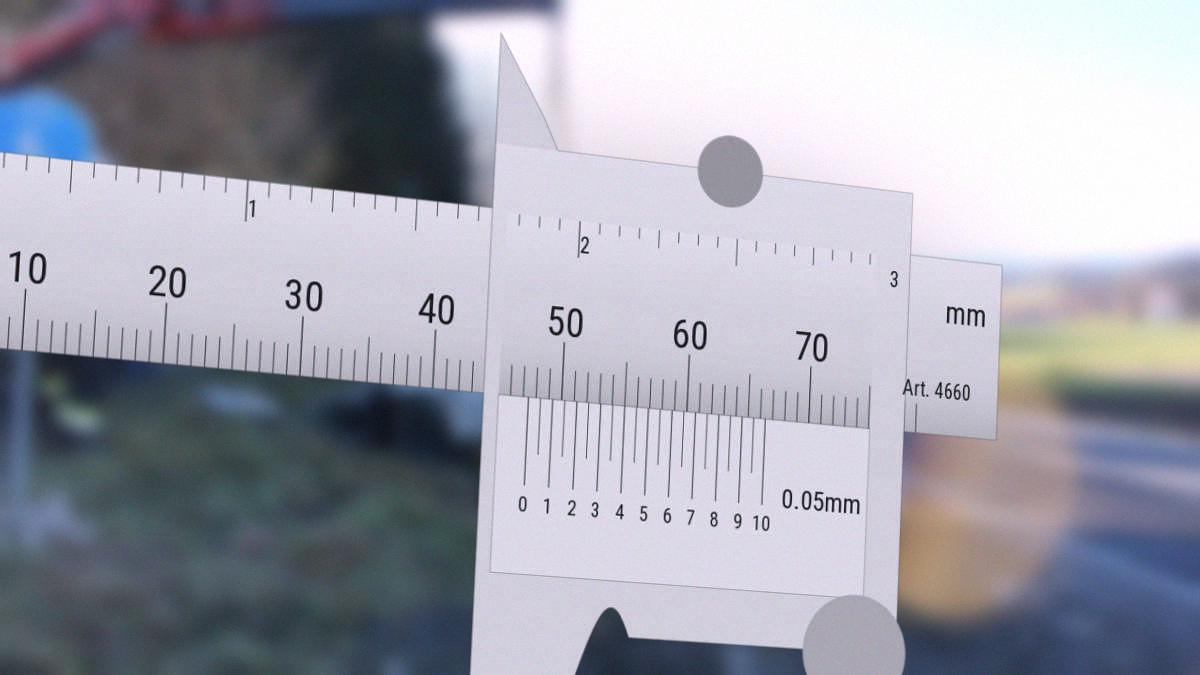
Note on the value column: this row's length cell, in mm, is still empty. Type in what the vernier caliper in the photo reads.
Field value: 47.4 mm
